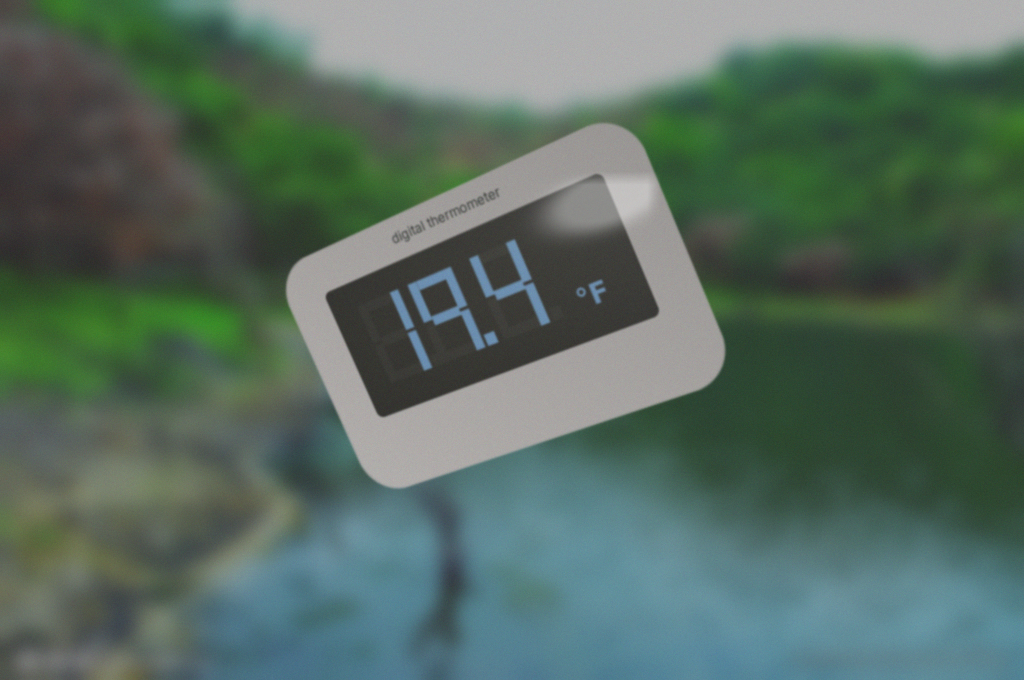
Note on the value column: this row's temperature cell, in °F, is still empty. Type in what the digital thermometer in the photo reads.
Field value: 19.4 °F
